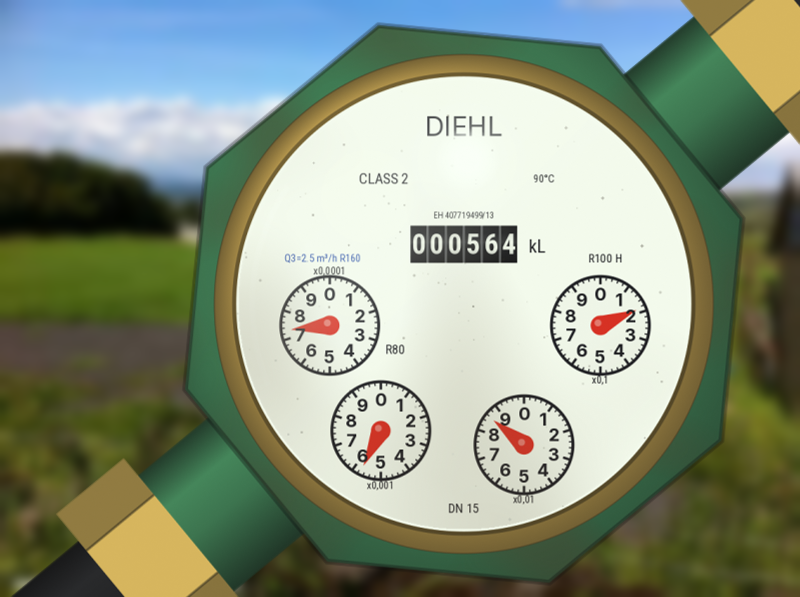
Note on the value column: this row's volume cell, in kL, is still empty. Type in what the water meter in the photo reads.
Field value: 564.1857 kL
